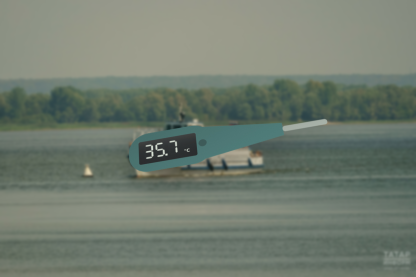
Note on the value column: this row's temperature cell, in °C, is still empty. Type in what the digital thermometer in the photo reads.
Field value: 35.7 °C
